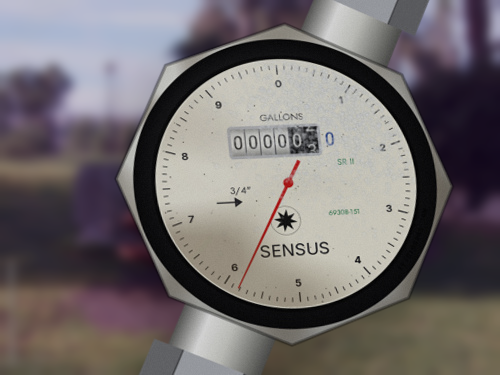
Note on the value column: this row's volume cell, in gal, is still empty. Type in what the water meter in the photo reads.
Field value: 25.8 gal
